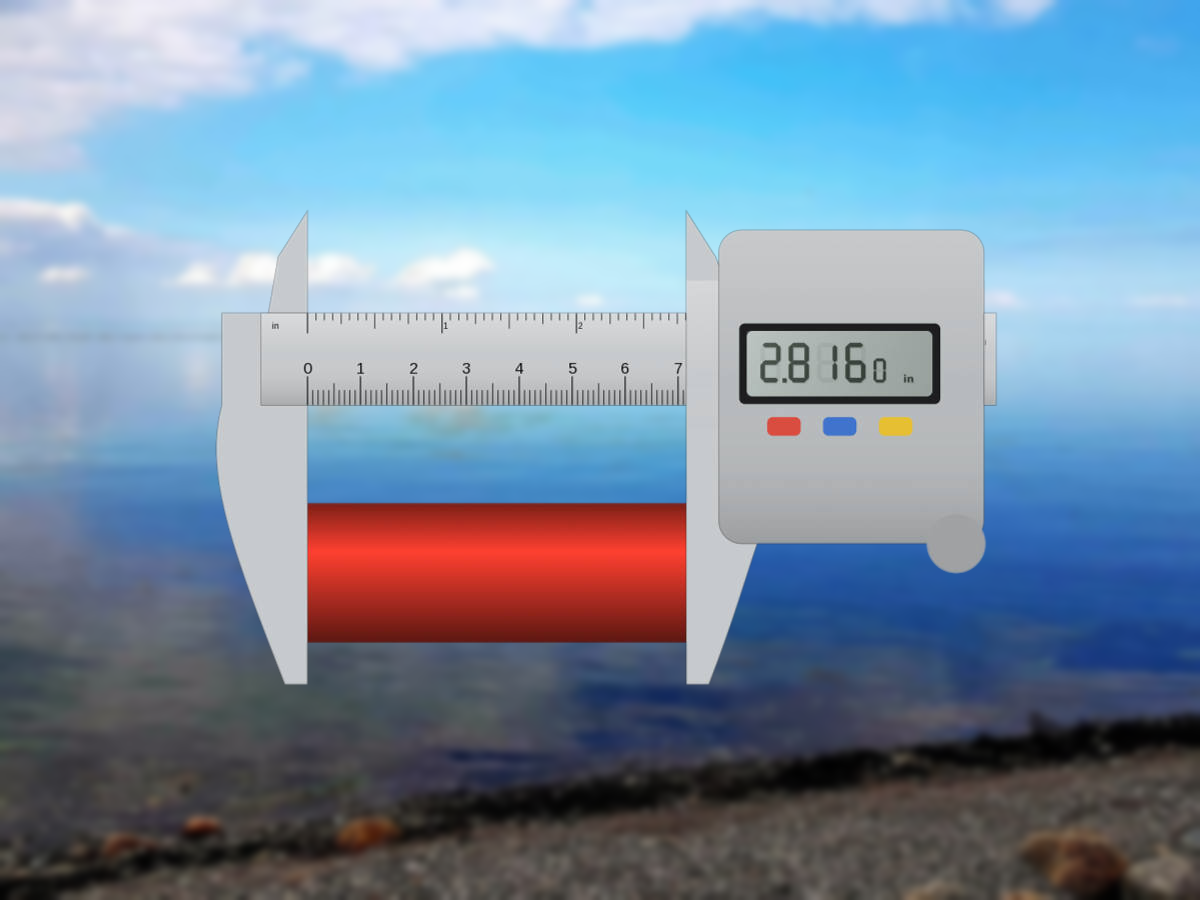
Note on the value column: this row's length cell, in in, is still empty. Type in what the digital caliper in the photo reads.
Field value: 2.8160 in
